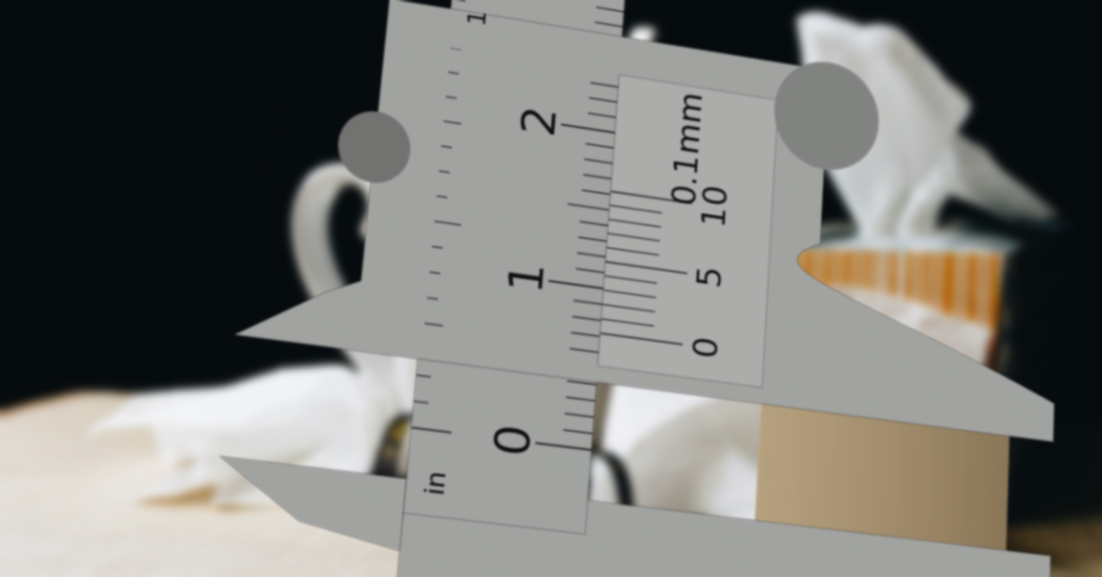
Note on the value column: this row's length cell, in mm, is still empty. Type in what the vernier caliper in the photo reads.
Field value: 7.2 mm
